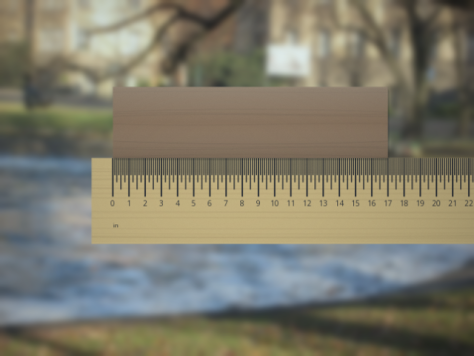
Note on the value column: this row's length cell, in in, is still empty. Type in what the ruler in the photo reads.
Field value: 17 in
